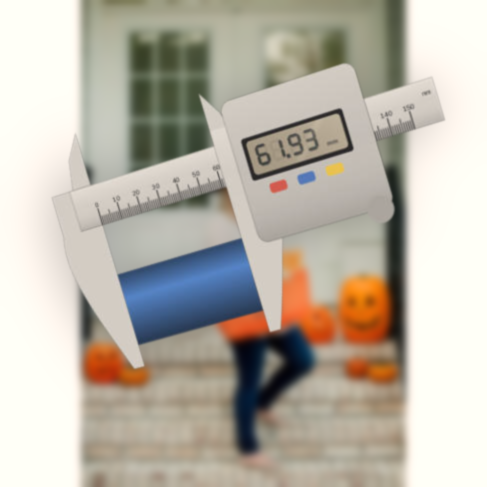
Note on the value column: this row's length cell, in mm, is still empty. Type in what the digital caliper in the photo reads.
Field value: 61.93 mm
